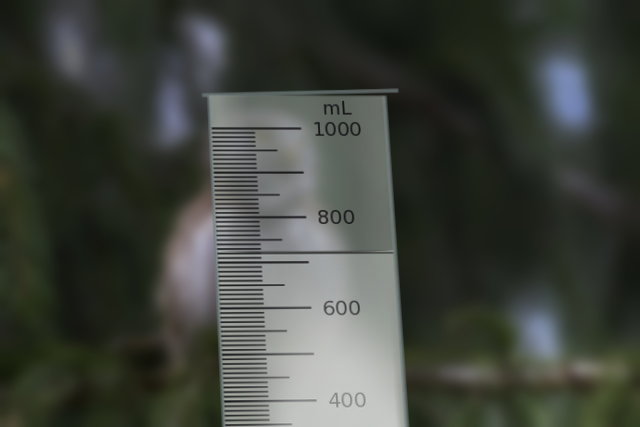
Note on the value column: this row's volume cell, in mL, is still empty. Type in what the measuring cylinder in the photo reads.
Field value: 720 mL
